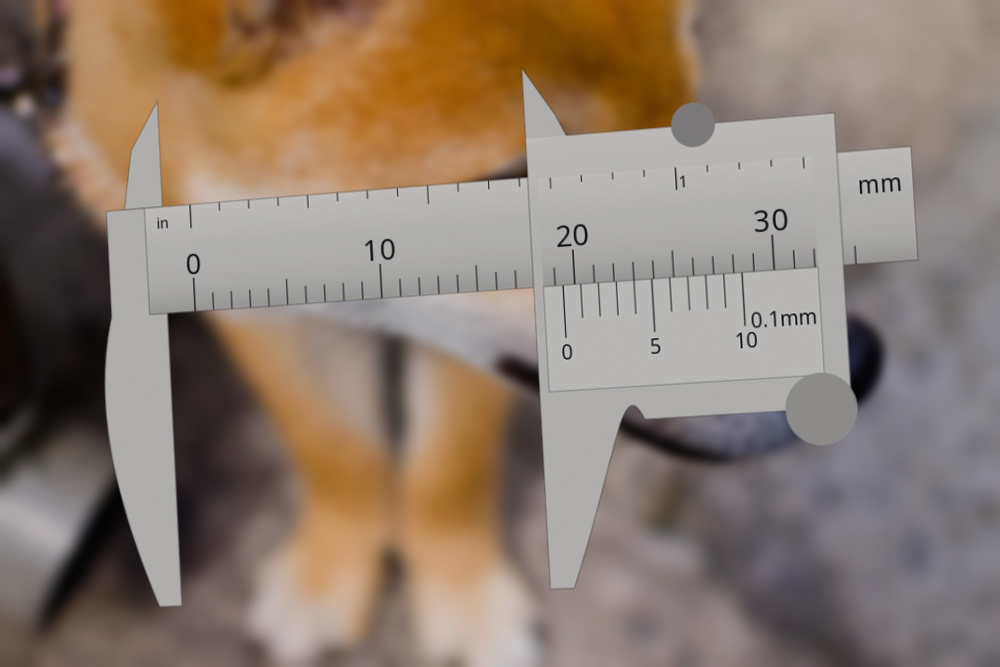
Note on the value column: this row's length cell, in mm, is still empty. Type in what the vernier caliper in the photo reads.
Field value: 19.4 mm
